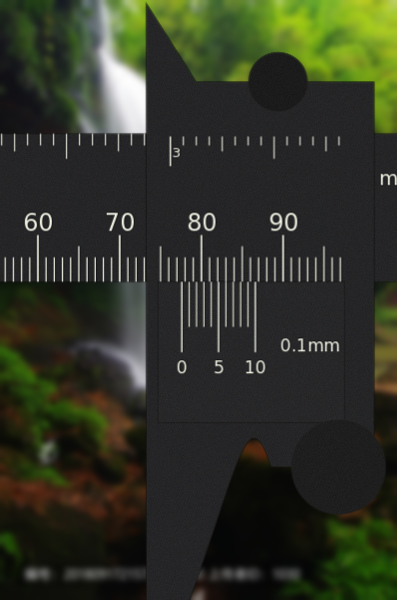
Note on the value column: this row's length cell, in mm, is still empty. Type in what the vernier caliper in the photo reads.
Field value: 77.6 mm
